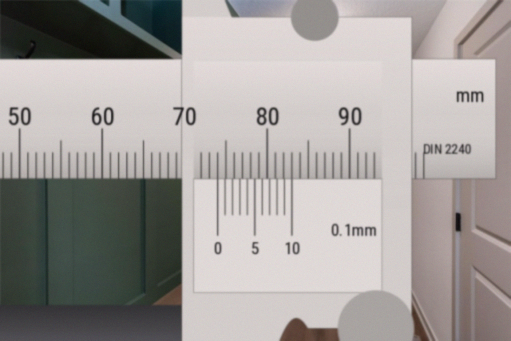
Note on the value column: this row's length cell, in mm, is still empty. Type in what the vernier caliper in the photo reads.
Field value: 74.0 mm
